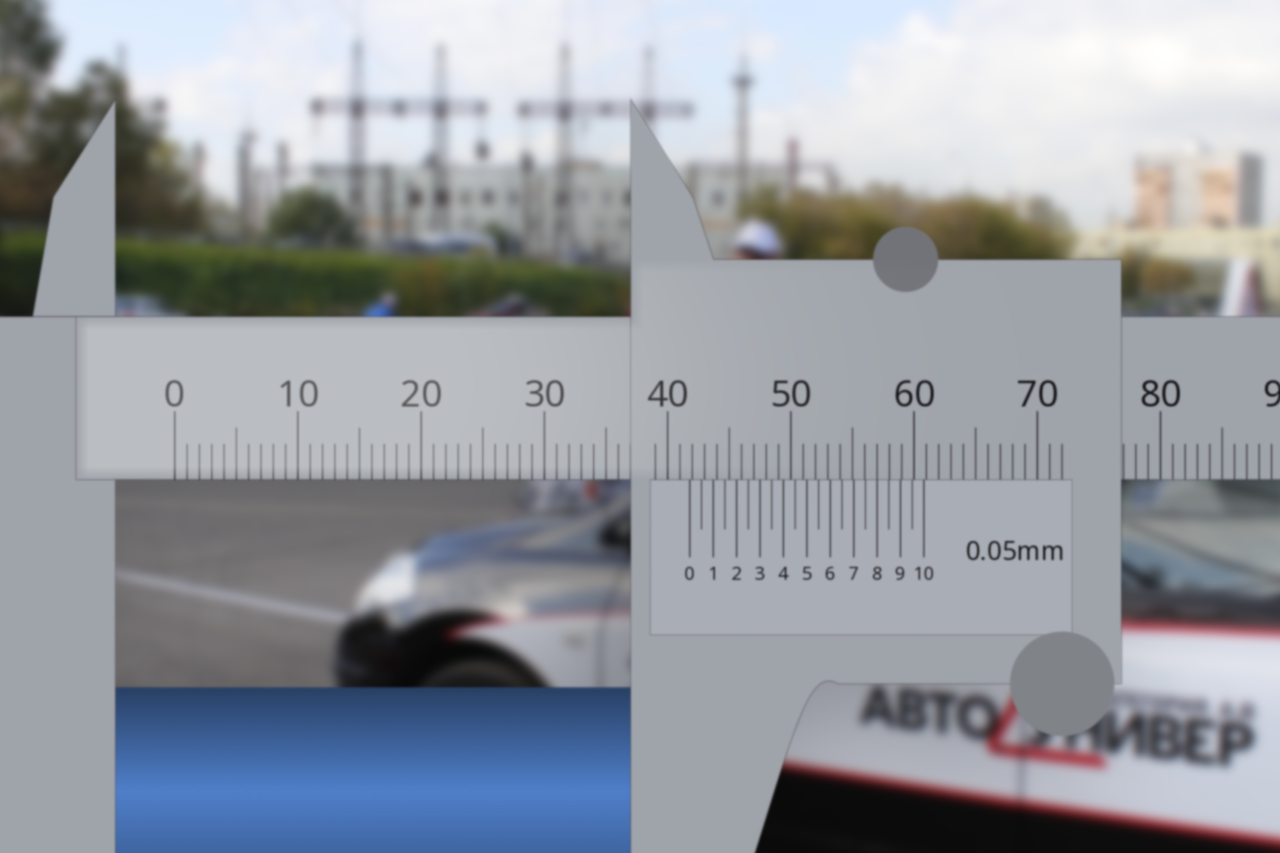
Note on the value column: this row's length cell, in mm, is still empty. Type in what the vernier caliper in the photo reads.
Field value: 41.8 mm
